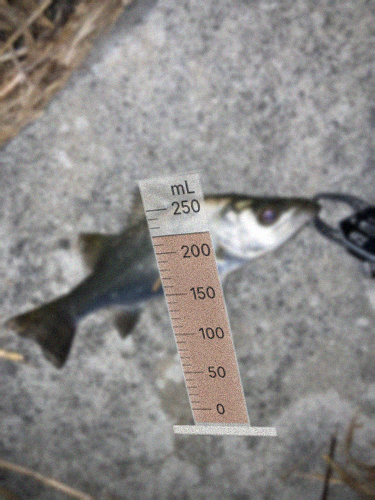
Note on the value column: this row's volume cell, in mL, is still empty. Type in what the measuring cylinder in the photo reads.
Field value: 220 mL
